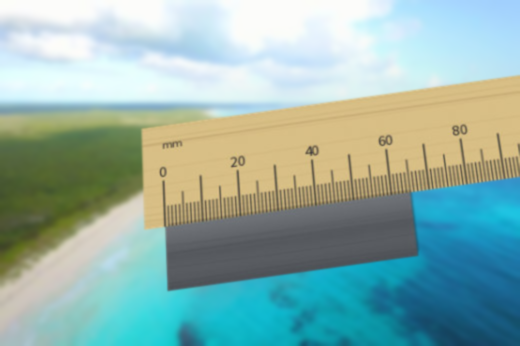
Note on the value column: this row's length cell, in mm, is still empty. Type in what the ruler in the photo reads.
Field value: 65 mm
